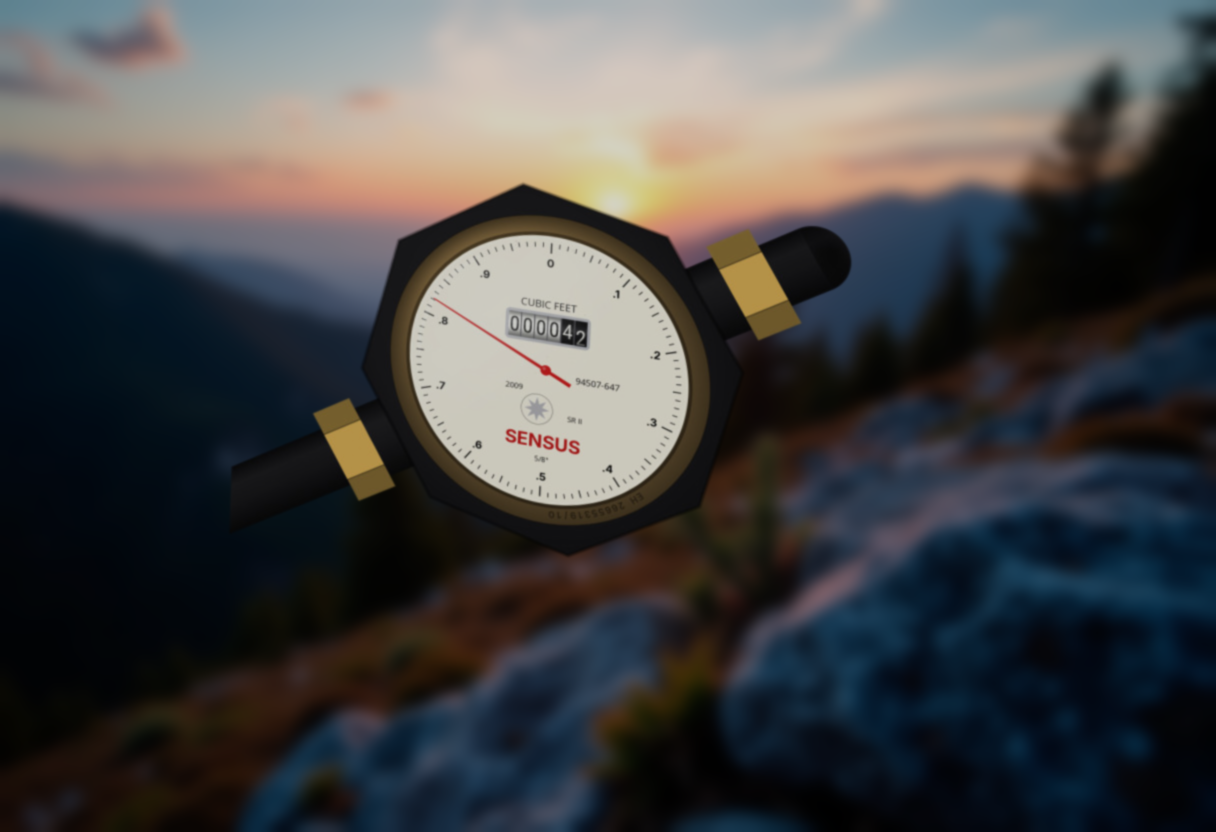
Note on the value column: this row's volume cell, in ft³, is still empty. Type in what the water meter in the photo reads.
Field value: 41.82 ft³
